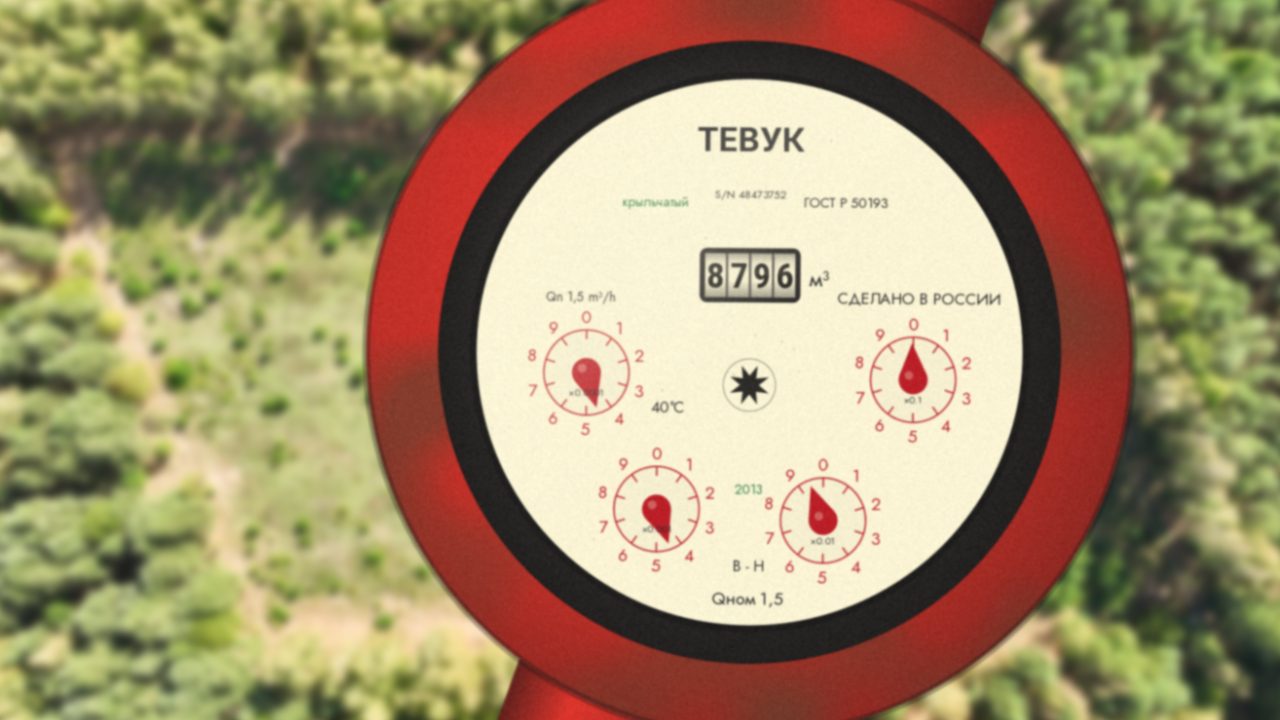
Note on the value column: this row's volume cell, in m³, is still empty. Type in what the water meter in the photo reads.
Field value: 8795.9944 m³
